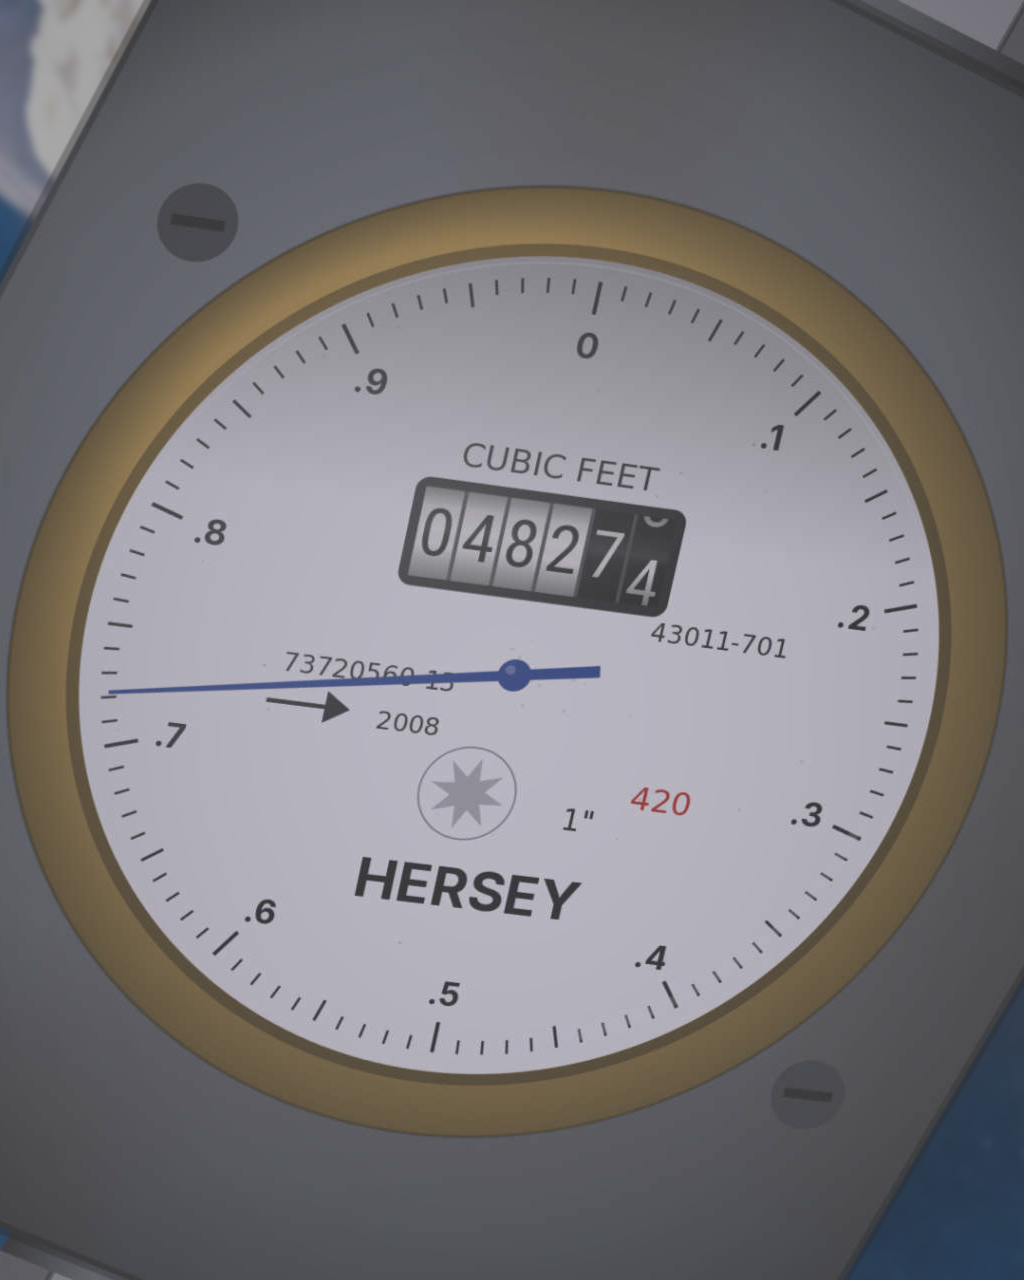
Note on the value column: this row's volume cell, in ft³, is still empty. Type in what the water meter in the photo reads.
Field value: 48273.72 ft³
